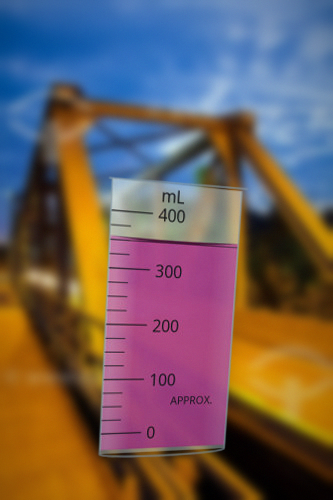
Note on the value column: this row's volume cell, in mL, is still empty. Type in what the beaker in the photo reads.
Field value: 350 mL
